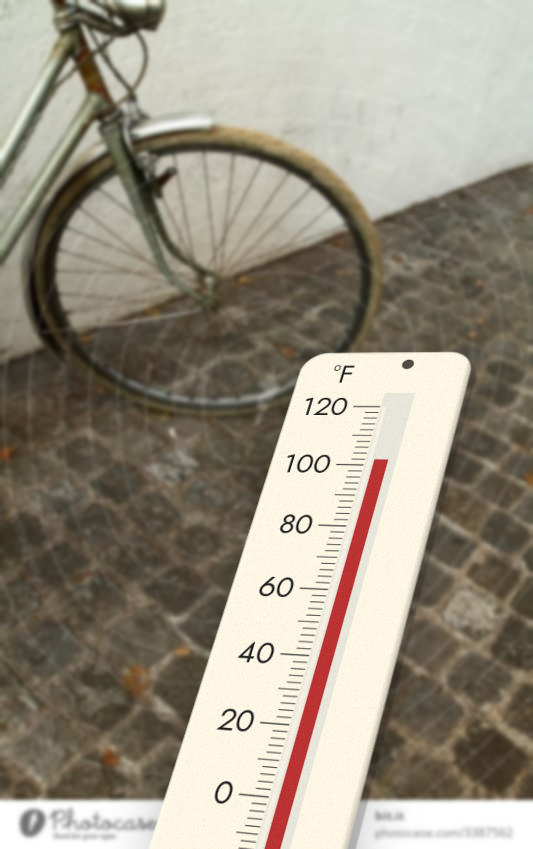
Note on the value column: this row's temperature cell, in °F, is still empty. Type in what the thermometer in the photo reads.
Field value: 102 °F
